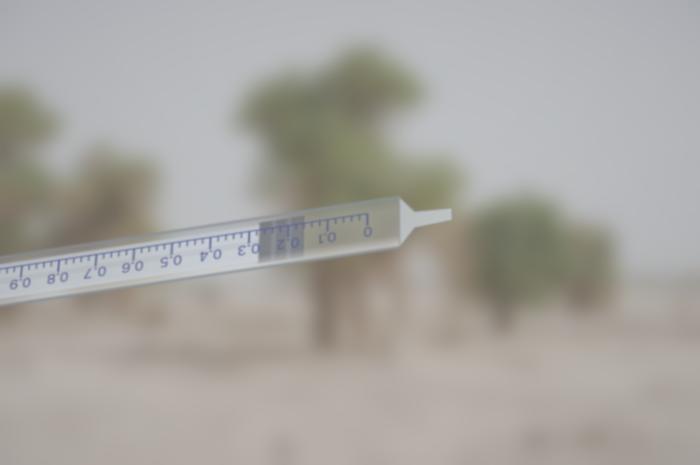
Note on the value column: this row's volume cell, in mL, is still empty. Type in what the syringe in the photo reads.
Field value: 0.16 mL
